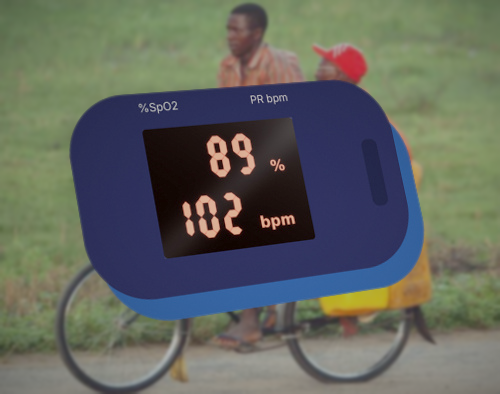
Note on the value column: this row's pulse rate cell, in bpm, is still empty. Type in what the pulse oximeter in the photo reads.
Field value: 102 bpm
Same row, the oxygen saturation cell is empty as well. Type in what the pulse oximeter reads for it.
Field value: 89 %
